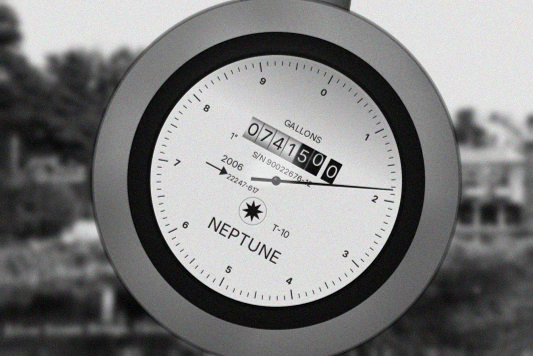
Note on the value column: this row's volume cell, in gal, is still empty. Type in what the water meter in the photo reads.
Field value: 741501.8 gal
